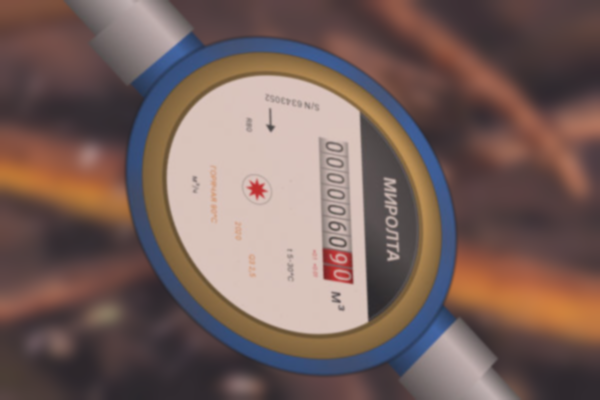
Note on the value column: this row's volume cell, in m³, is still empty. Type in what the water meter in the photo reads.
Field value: 60.90 m³
